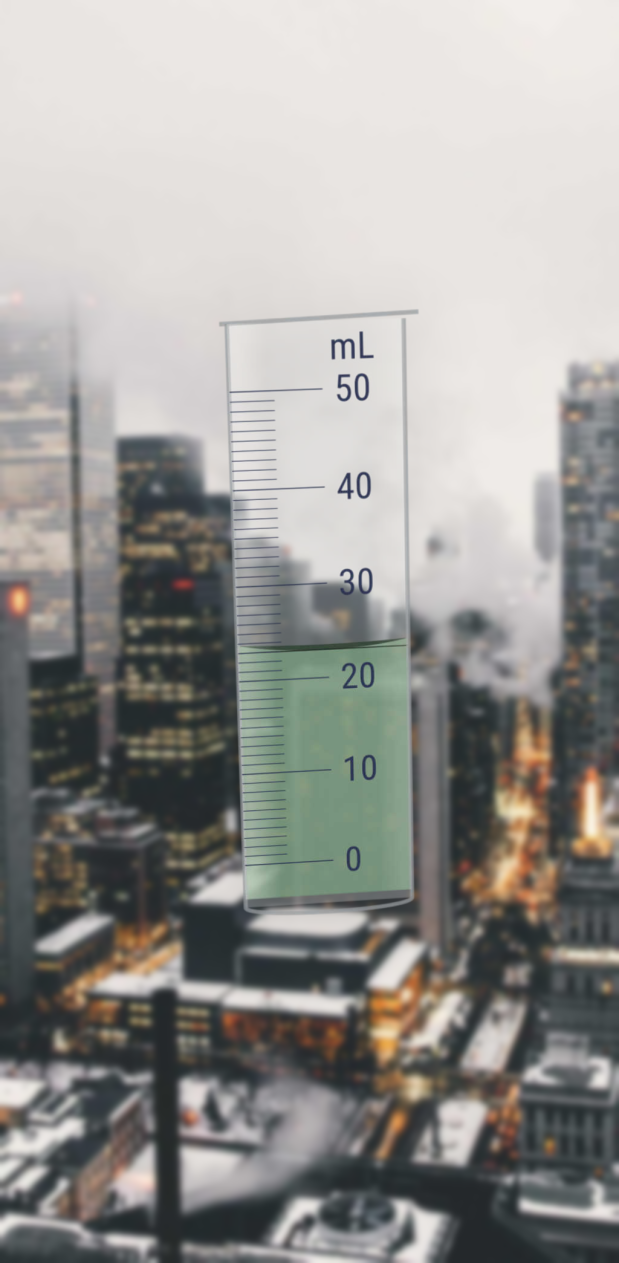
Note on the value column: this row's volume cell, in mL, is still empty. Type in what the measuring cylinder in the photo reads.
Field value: 23 mL
